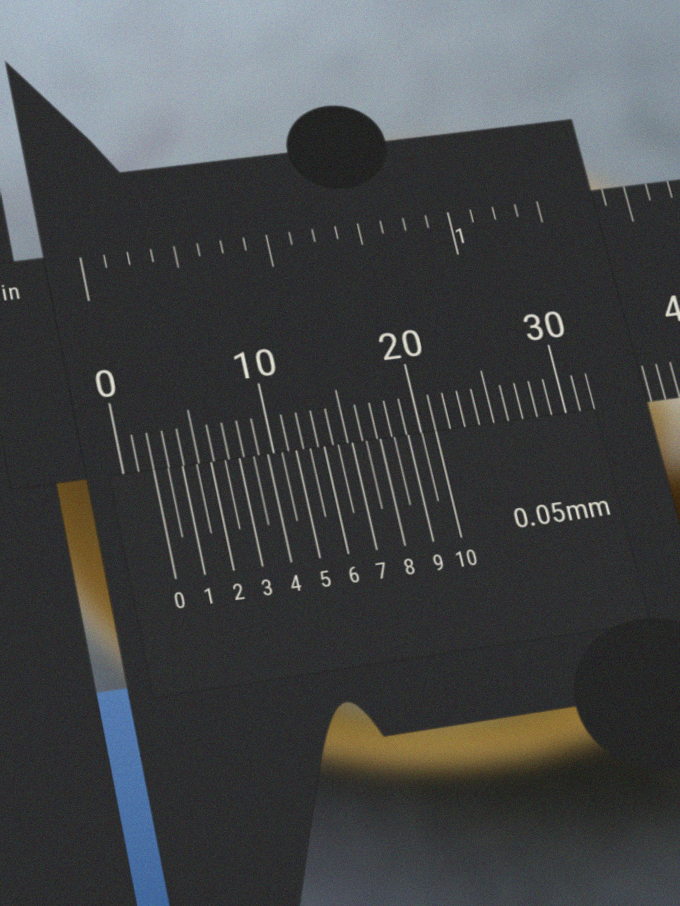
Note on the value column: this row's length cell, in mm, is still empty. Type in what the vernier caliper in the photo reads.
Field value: 2.0 mm
